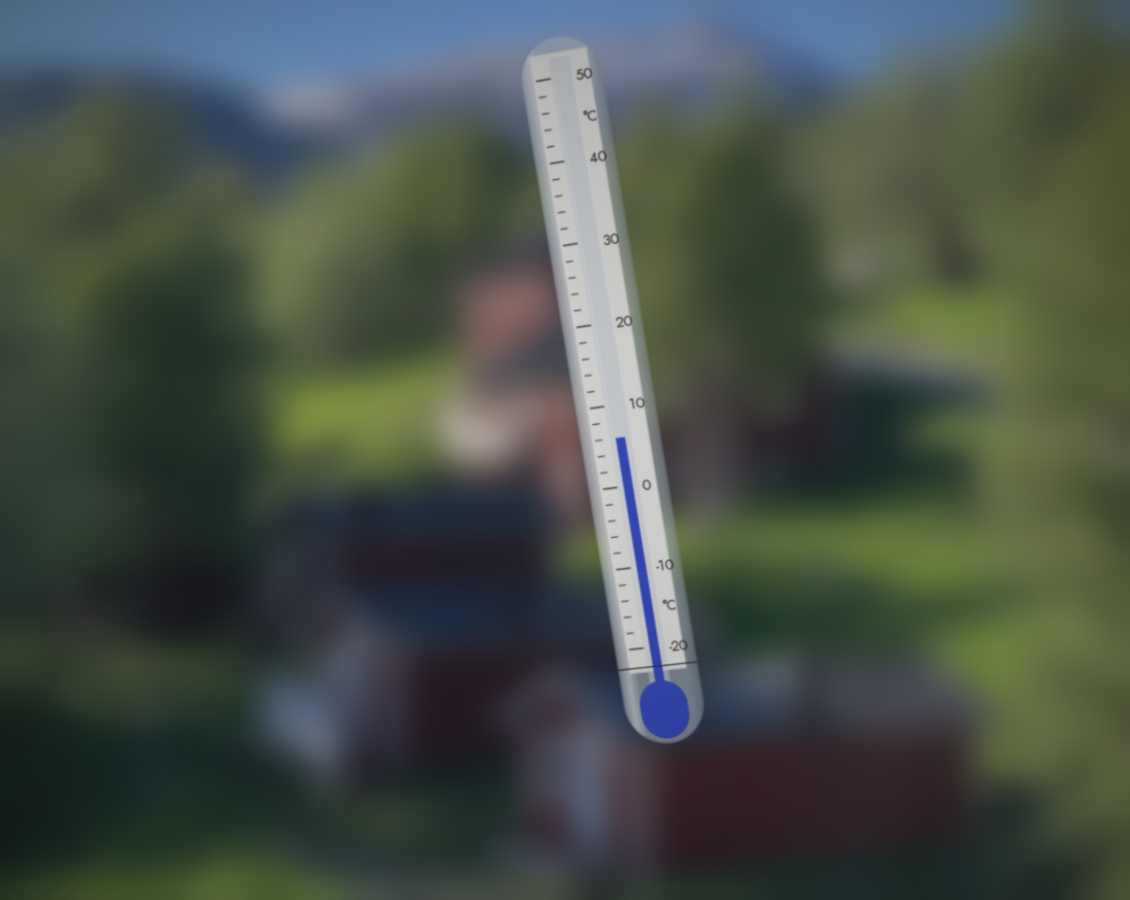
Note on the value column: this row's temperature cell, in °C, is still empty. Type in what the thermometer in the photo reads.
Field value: 6 °C
